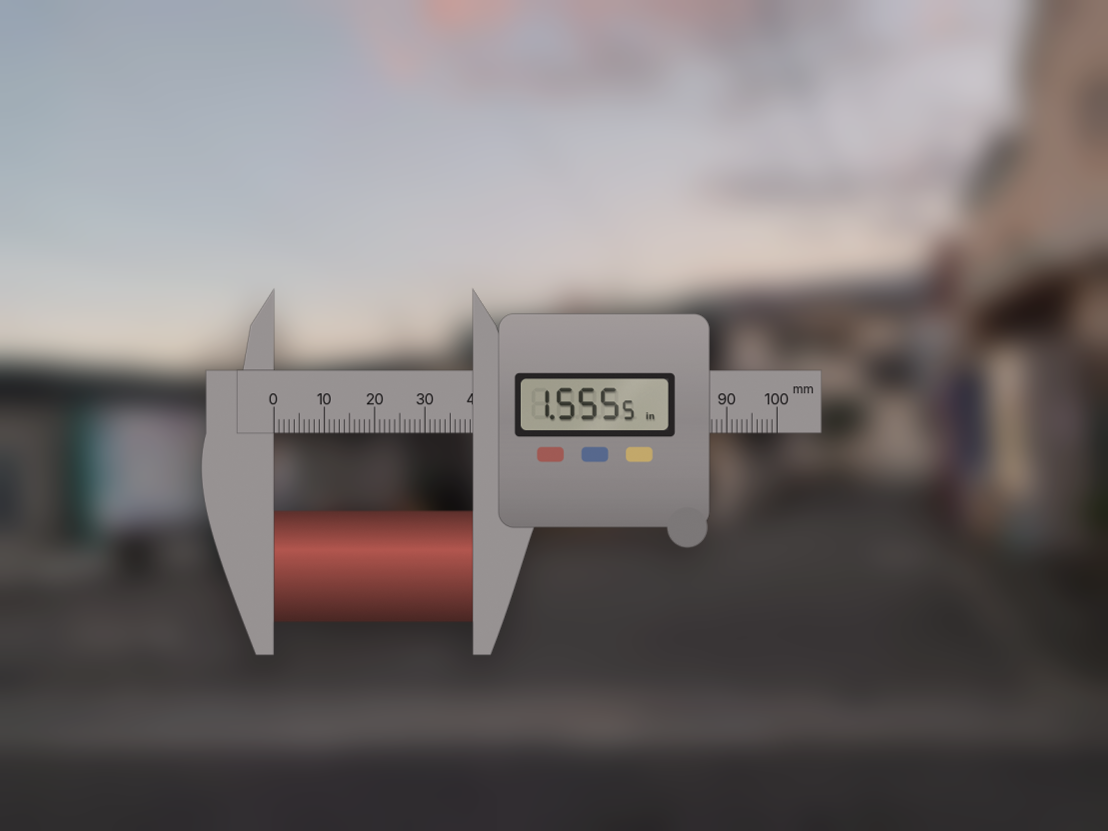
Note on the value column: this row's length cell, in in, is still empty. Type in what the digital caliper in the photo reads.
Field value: 1.5555 in
